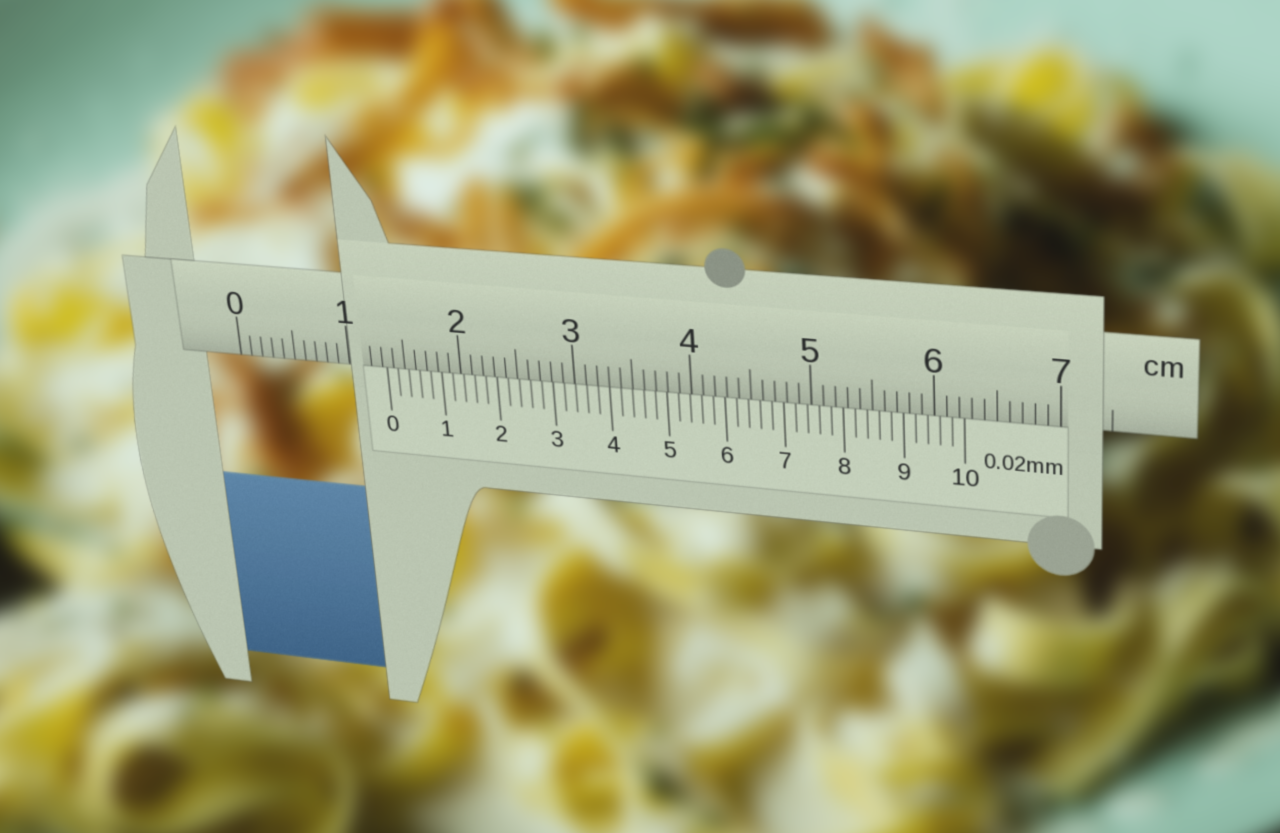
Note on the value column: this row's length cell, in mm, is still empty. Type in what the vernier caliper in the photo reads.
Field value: 13.4 mm
